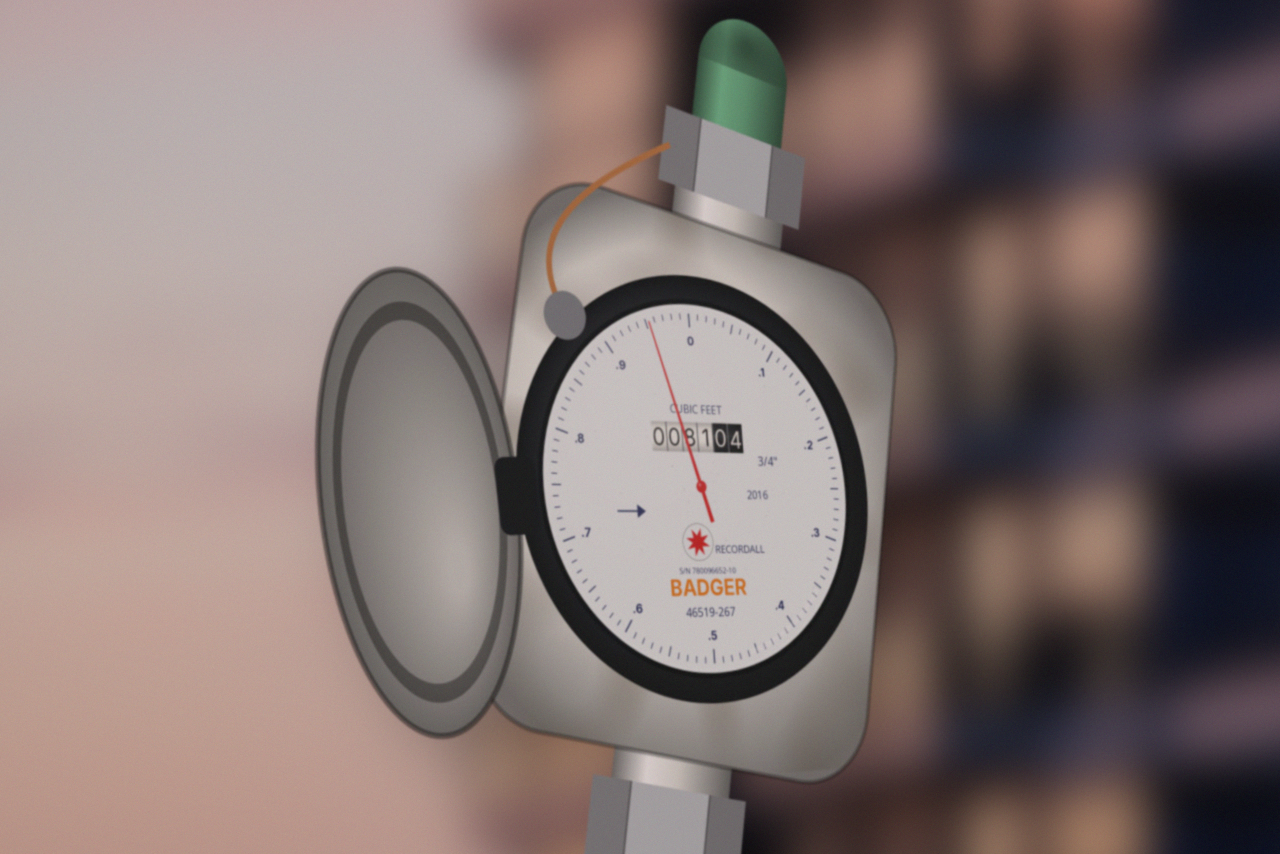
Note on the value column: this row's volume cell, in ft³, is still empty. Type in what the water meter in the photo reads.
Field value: 8103.95 ft³
